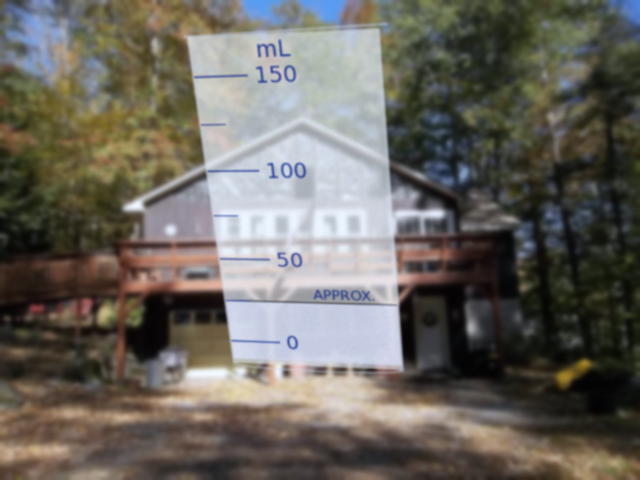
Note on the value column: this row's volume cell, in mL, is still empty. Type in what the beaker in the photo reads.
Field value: 25 mL
